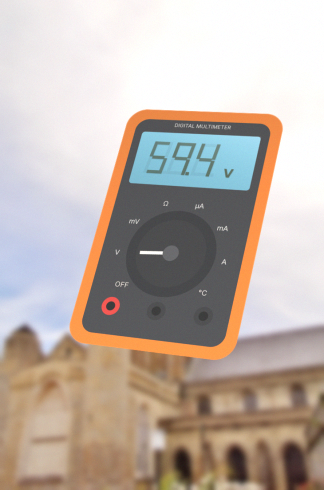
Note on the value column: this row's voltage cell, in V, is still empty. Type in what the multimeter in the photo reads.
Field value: 59.4 V
